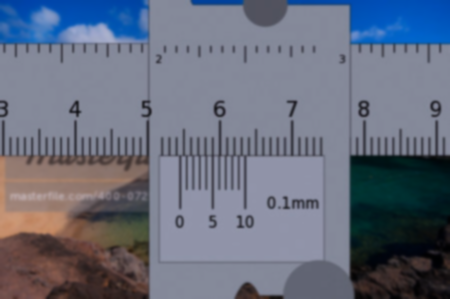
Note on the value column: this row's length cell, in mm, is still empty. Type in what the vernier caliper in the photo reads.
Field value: 54.5 mm
